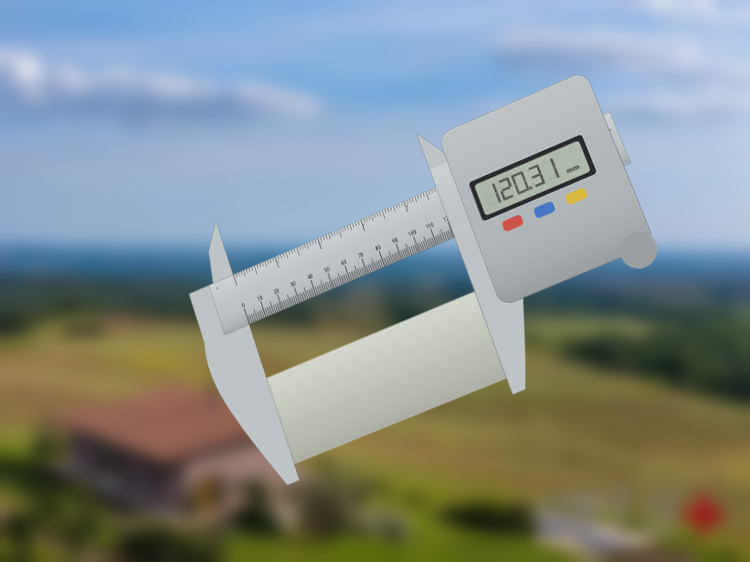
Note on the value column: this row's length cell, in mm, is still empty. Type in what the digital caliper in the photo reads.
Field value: 120.31 mm
